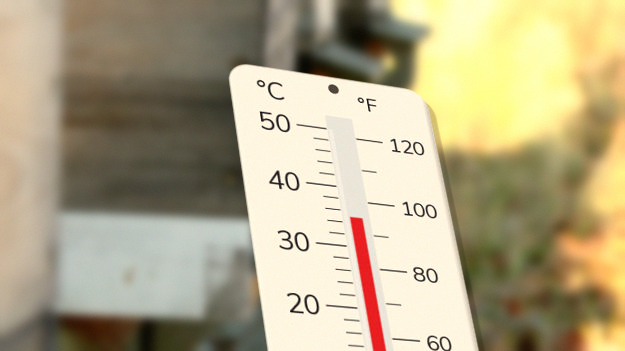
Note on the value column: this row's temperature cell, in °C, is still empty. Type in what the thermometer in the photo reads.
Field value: 35 °C
